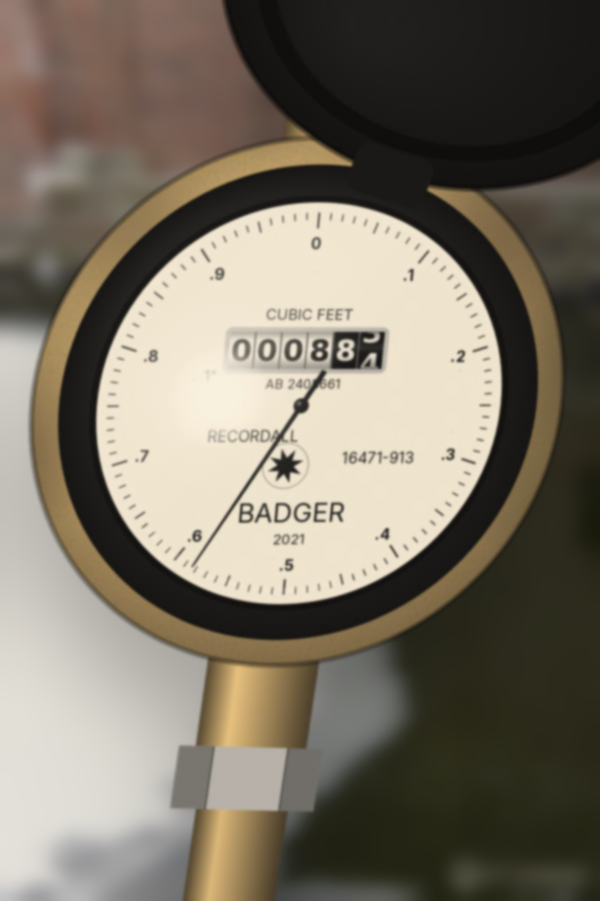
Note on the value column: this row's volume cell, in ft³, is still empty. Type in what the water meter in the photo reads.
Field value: 883.58 ft³
